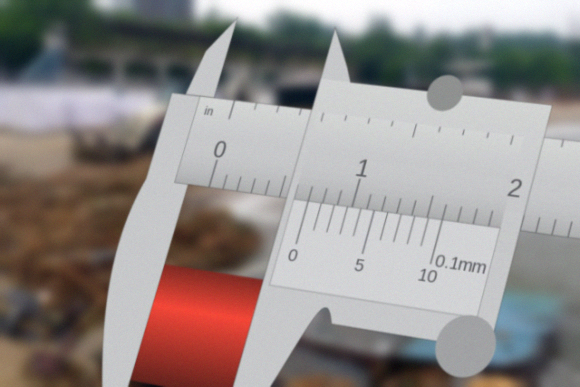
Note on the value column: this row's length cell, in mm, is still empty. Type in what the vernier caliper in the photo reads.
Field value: 7.0 mm
